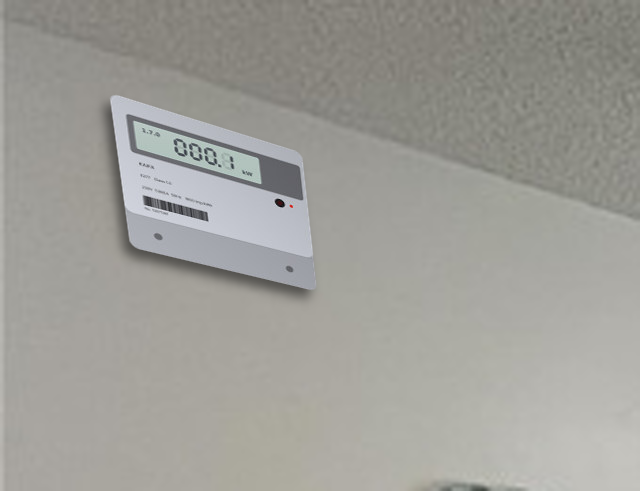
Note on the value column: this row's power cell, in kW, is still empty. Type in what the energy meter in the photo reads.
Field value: 0.1 kW
